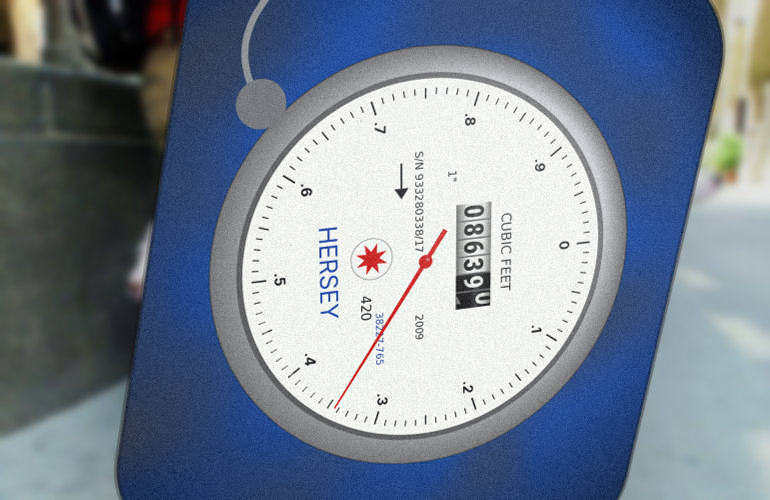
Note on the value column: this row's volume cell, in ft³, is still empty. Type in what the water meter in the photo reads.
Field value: 86390.34 ft³
